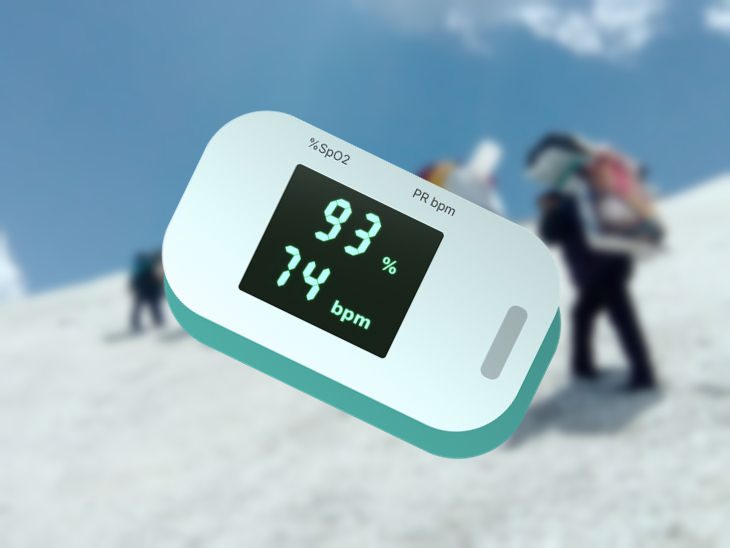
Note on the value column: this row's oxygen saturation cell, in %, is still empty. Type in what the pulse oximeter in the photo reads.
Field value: 93 %
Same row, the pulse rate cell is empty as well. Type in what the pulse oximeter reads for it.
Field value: 74 bpm
